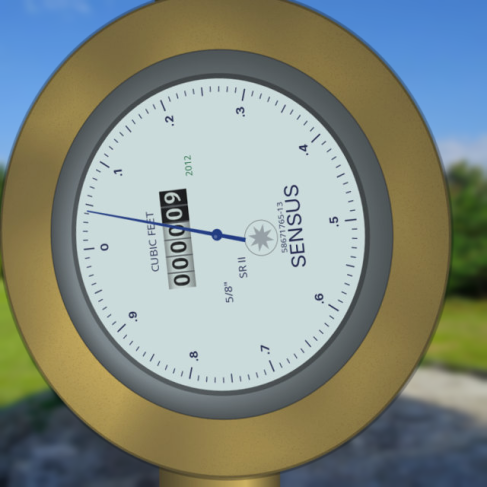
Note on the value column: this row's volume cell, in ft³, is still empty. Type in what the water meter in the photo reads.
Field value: 9.04 ft³
